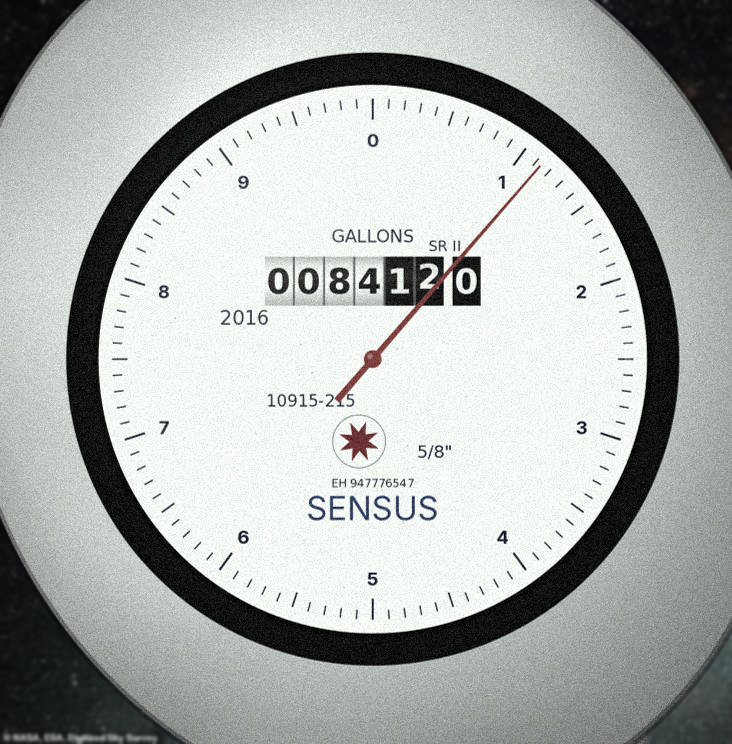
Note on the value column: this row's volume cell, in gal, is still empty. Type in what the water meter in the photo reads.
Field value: 84121.1 gal
